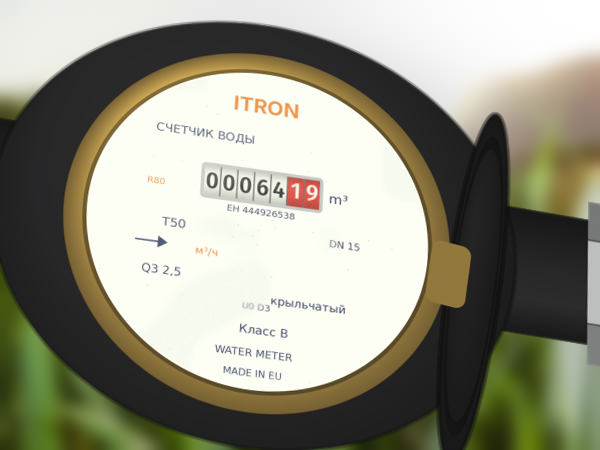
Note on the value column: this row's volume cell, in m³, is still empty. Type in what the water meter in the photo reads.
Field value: 64.19 m³
